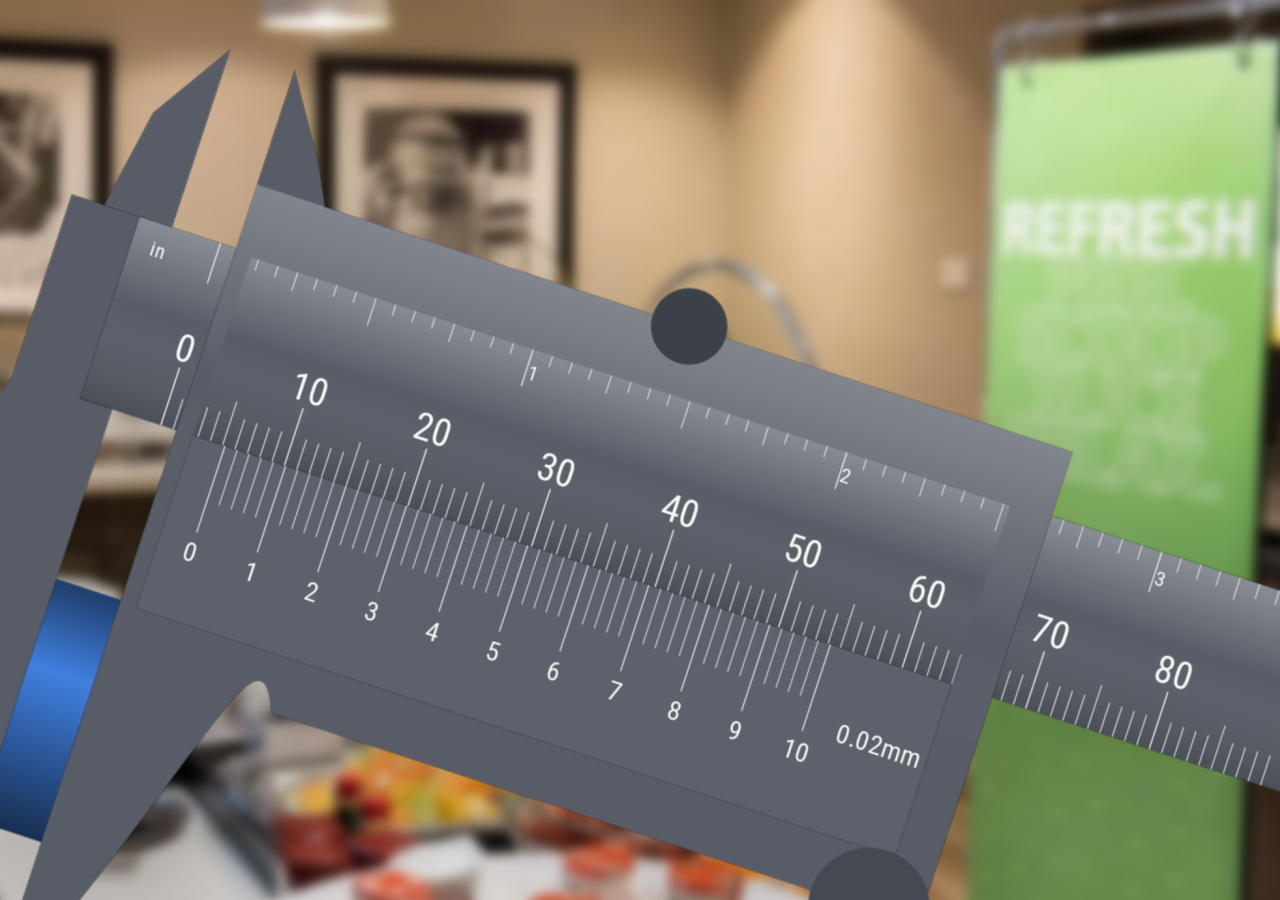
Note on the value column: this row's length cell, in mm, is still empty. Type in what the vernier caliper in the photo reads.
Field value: 5.2 mm
